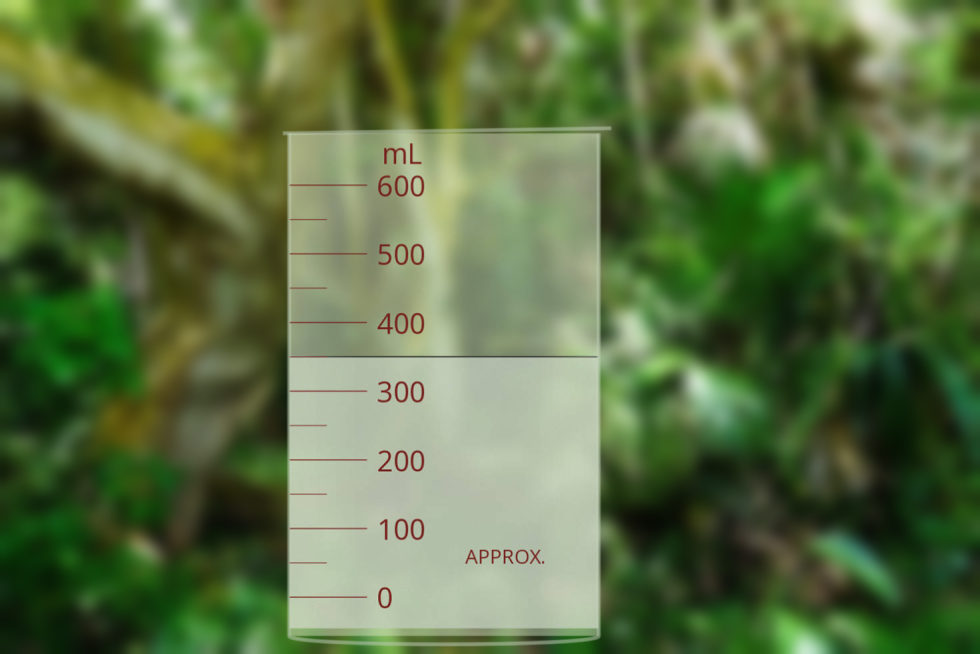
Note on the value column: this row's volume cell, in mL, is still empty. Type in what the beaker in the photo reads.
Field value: 350 mL
